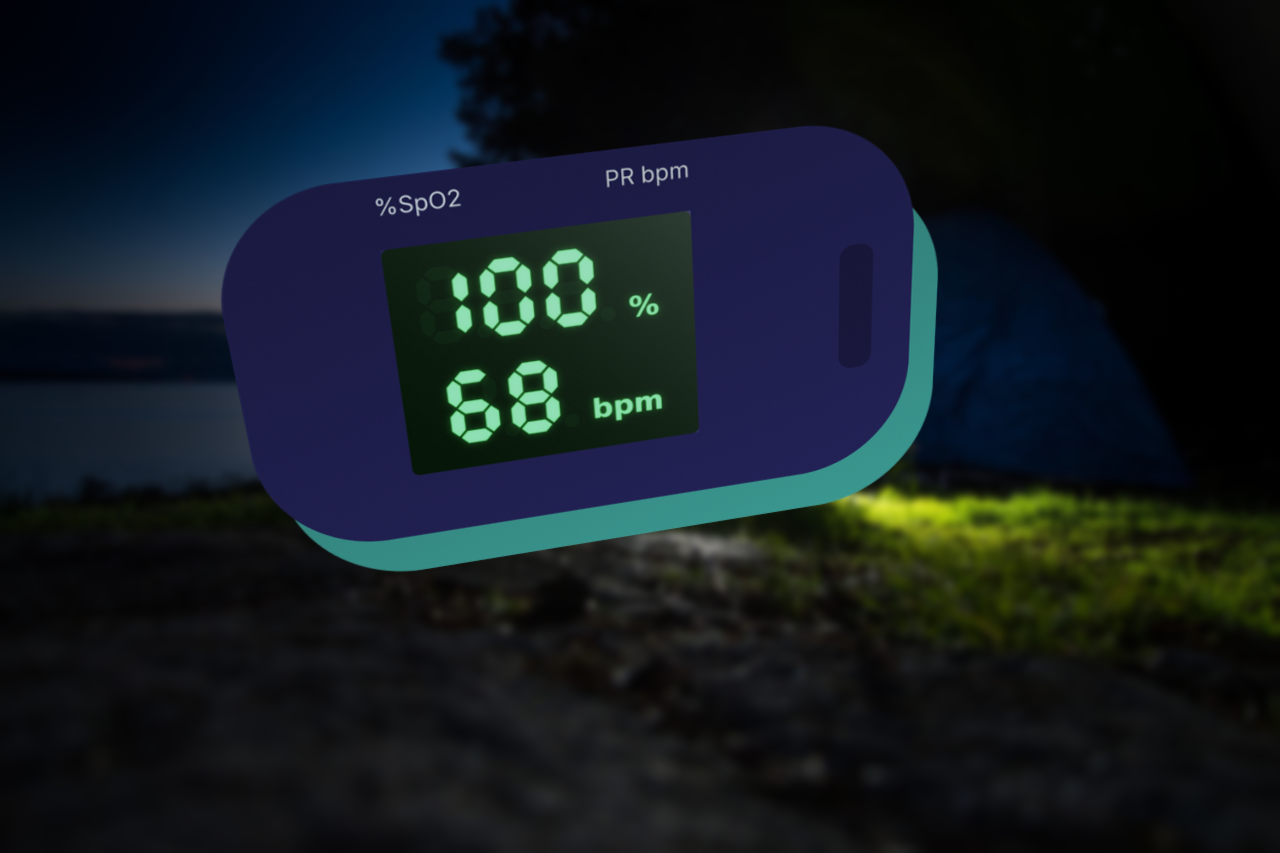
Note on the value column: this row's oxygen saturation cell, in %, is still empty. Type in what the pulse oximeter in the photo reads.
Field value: 100 %
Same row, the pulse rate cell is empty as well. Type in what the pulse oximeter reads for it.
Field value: 68 bpm
